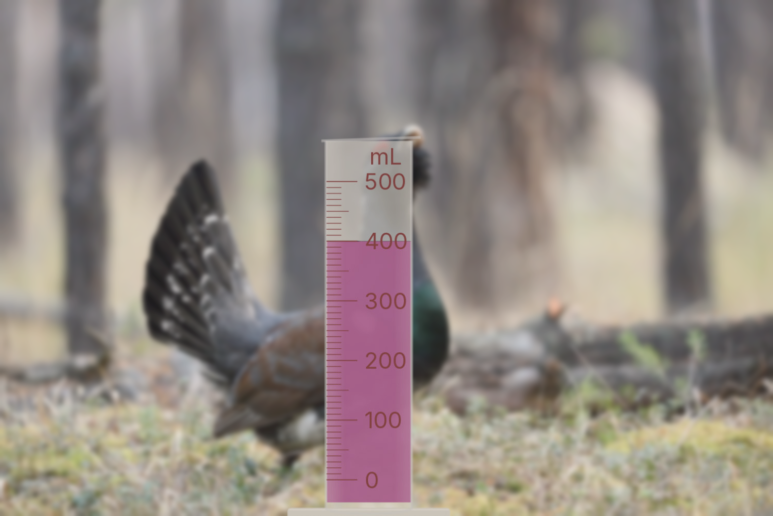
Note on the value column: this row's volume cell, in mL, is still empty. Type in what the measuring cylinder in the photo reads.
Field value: 400 mL
